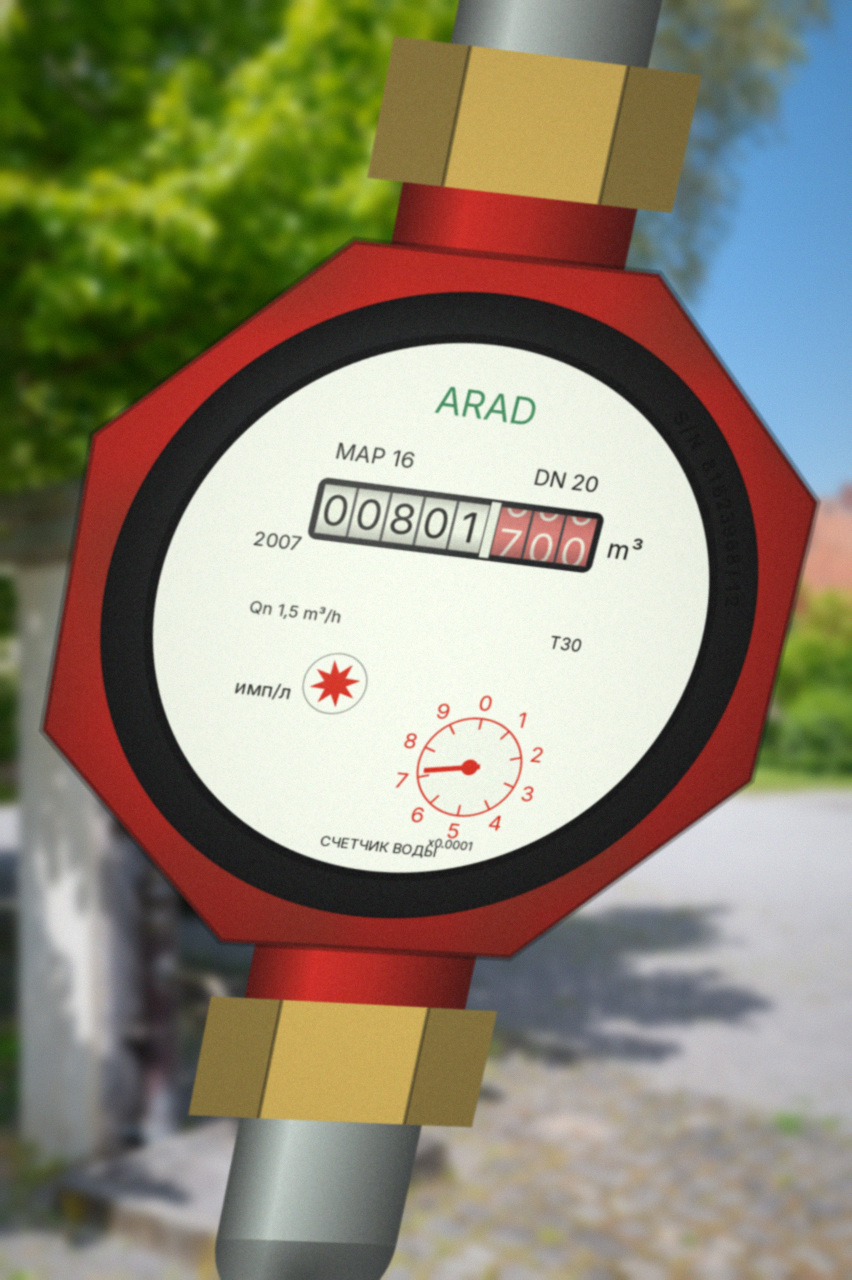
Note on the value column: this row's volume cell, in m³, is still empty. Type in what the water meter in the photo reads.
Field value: 801.6997 m³
